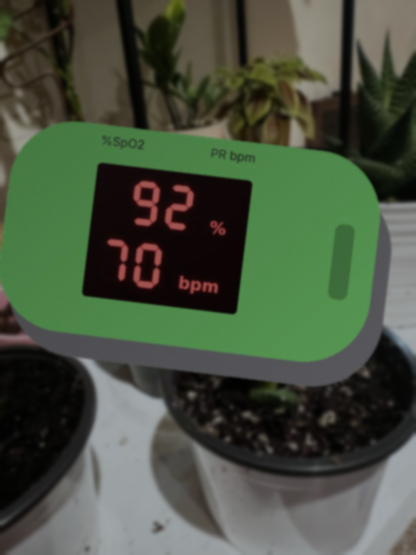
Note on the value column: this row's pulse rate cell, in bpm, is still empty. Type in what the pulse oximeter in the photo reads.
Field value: 70 bpm
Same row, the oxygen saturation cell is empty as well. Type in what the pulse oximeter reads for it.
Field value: 92 %
